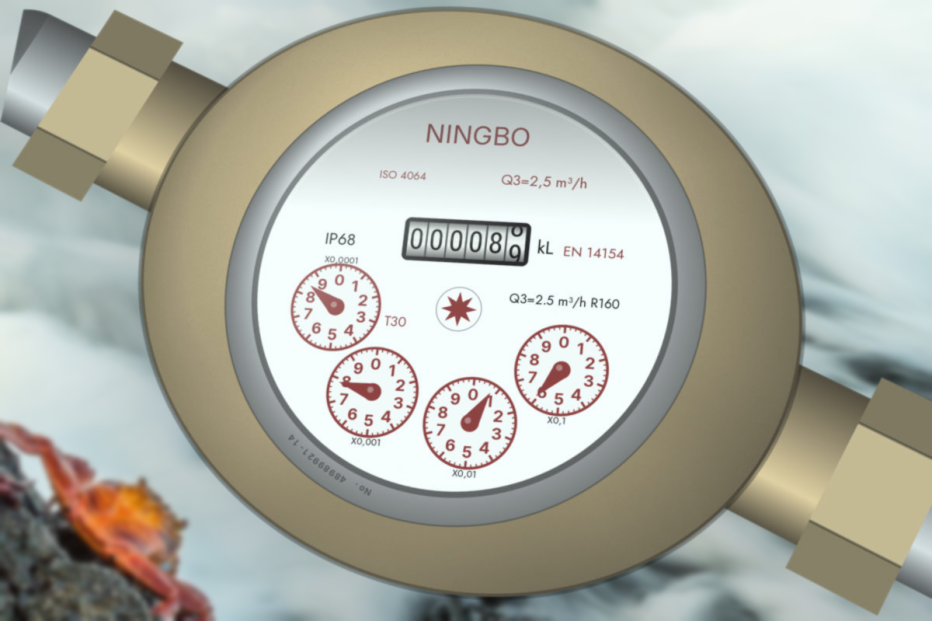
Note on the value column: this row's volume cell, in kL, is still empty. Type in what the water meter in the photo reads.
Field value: 88.6078 kL
